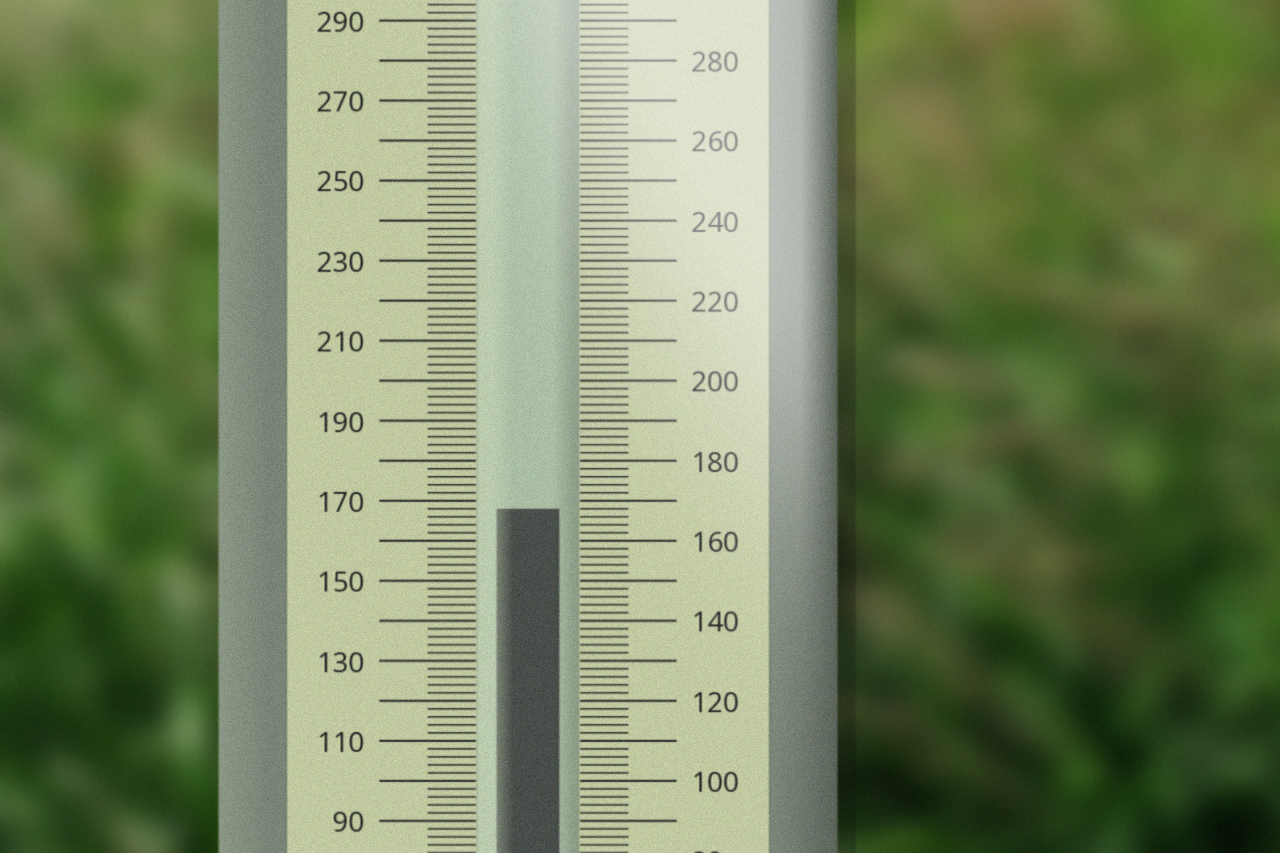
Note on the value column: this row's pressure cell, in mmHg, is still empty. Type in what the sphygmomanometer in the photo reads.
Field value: 168 mmHg
